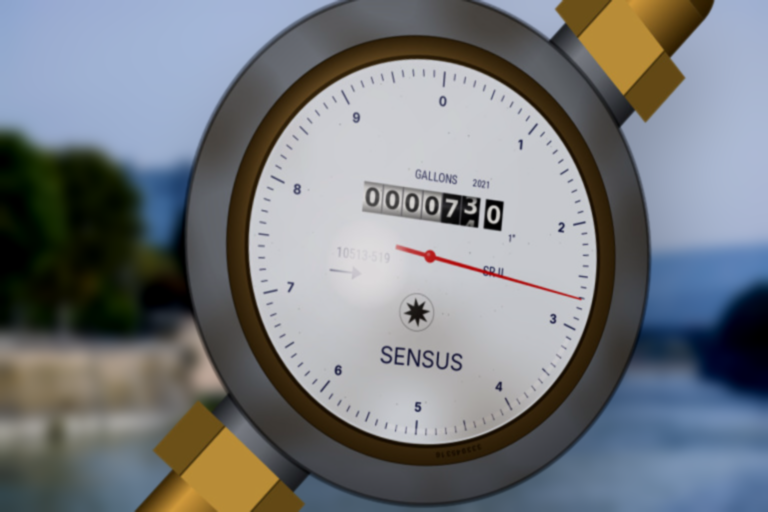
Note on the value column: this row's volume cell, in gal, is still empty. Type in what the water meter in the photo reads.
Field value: 732.7 gal
